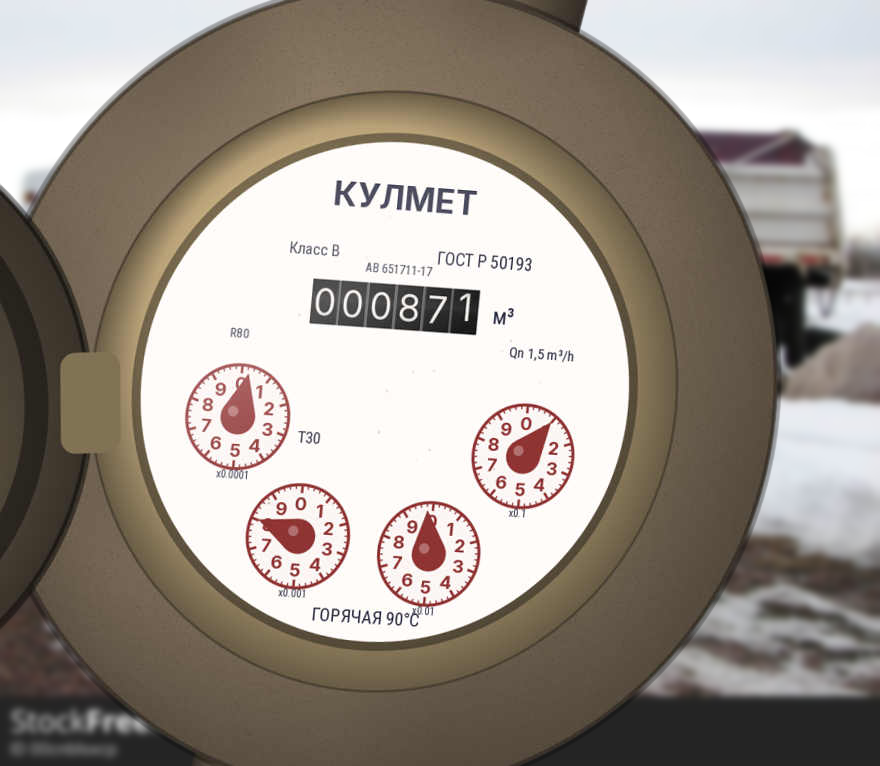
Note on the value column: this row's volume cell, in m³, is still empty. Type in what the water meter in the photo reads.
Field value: 871.0980 m³
